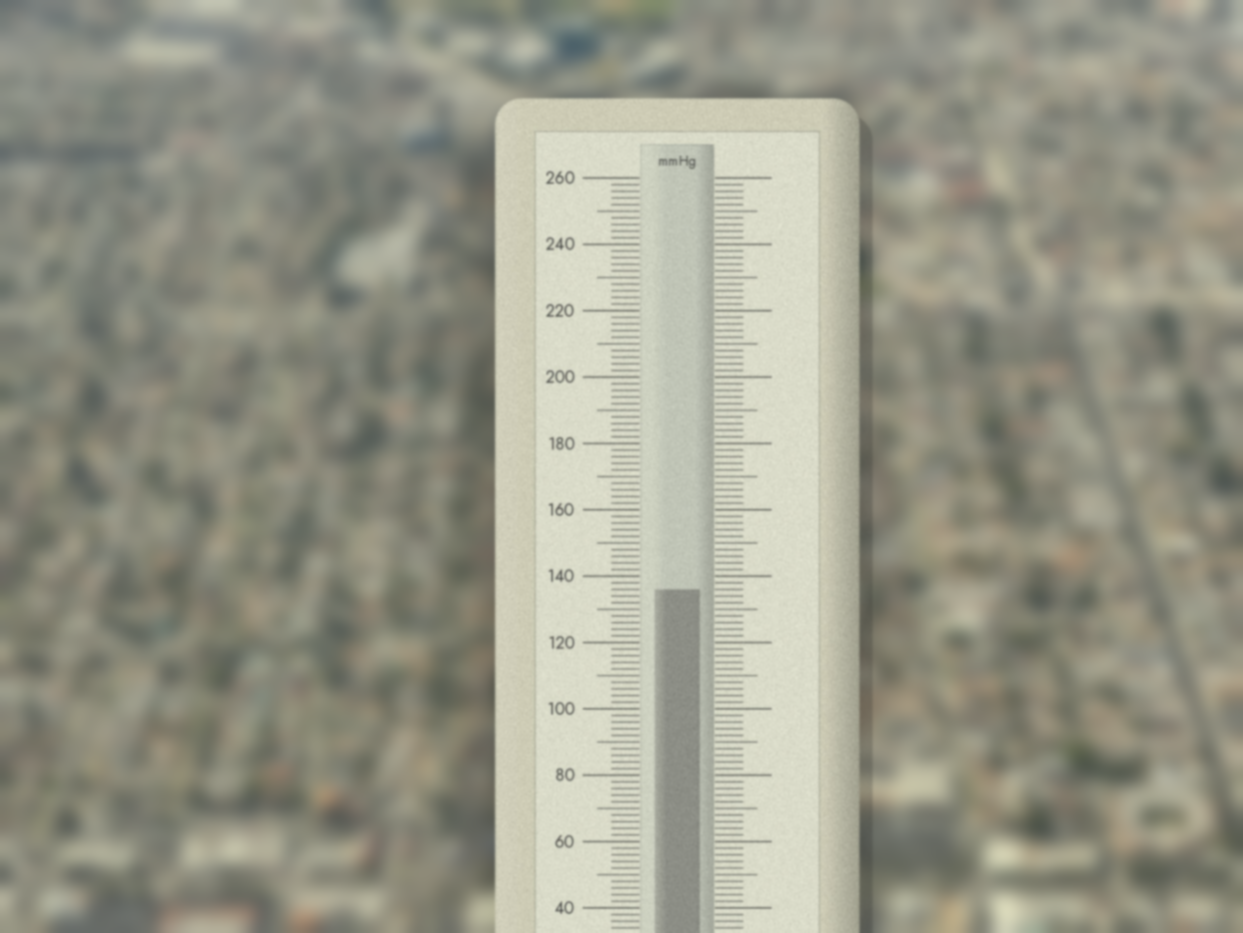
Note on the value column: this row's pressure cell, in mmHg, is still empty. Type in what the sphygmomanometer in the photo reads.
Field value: 136 mmHg
